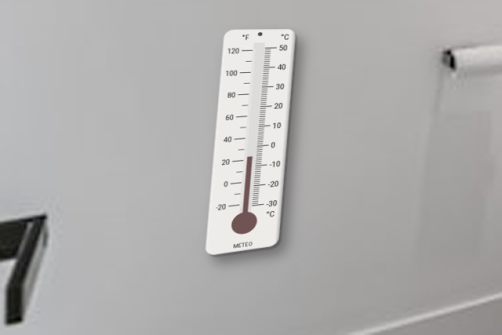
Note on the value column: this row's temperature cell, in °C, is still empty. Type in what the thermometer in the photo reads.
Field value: -5 °C
